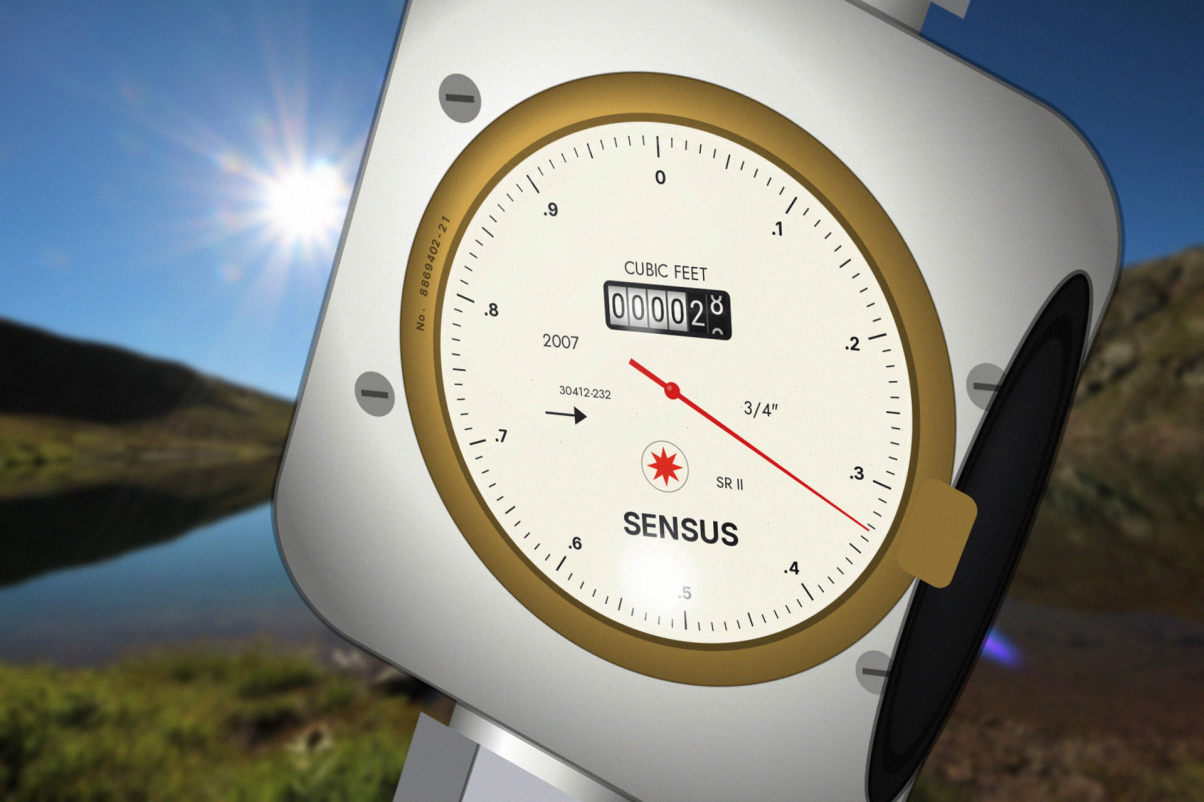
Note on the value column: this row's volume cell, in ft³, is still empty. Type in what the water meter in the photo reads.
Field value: 28.33 ft³
